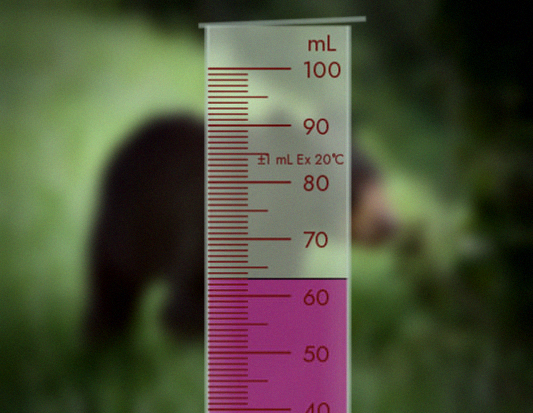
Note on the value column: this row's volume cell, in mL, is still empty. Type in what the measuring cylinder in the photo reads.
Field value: 63 mL
